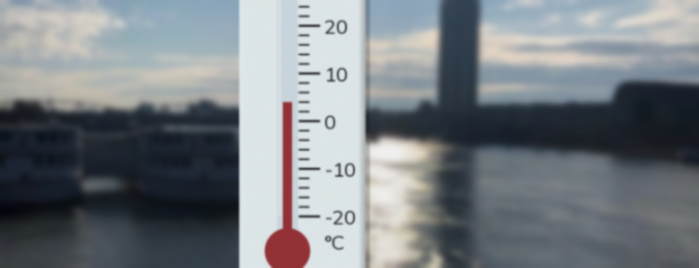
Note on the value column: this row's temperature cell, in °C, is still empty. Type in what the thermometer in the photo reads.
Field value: 4 °C
